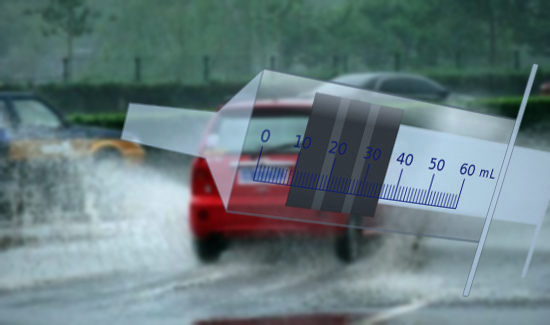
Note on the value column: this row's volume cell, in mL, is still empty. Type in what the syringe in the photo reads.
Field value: 10 mL
